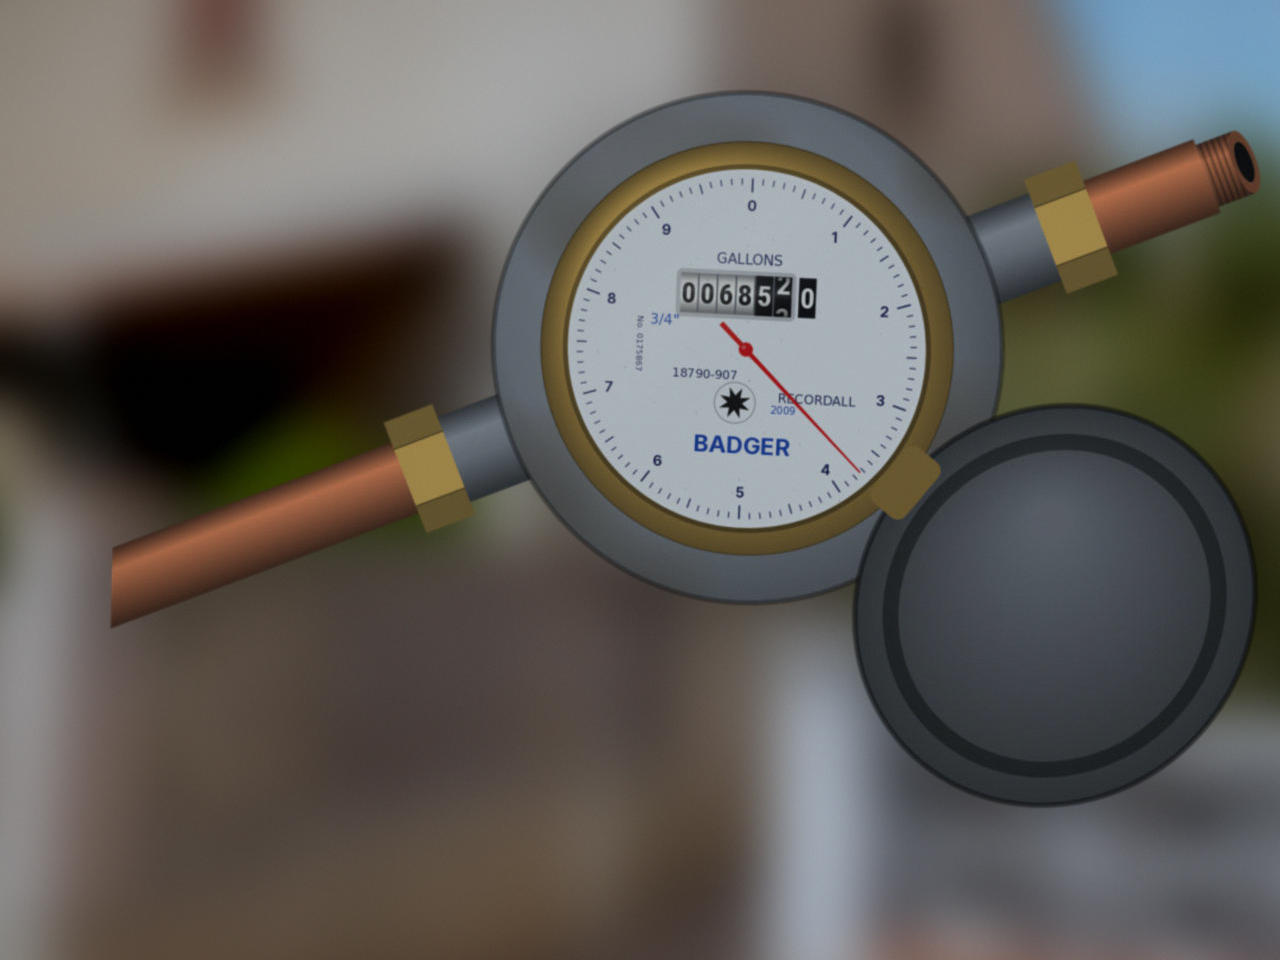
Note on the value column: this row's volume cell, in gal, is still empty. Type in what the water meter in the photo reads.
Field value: 68523.7 gal
